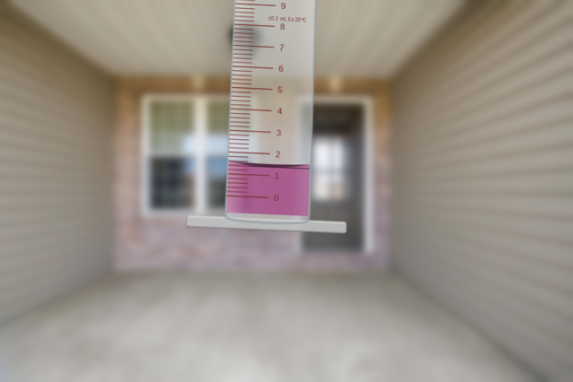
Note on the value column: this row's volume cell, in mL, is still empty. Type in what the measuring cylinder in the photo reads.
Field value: 1.4 mL
